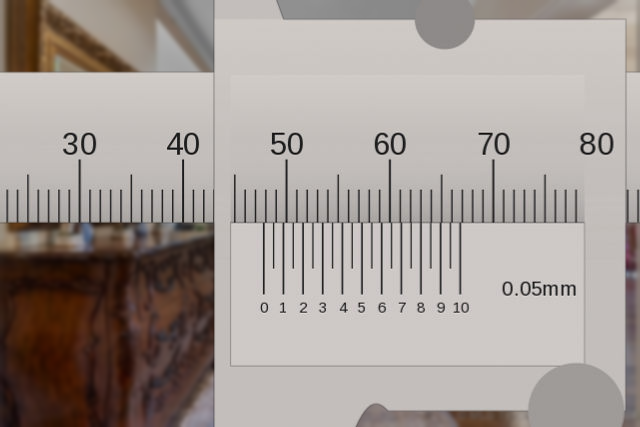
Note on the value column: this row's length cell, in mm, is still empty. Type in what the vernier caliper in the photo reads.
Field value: 47.8 mm
